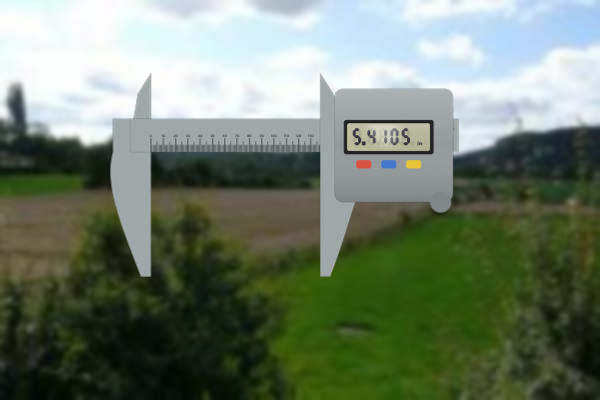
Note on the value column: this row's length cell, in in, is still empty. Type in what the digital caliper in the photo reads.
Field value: 5.4105 in
